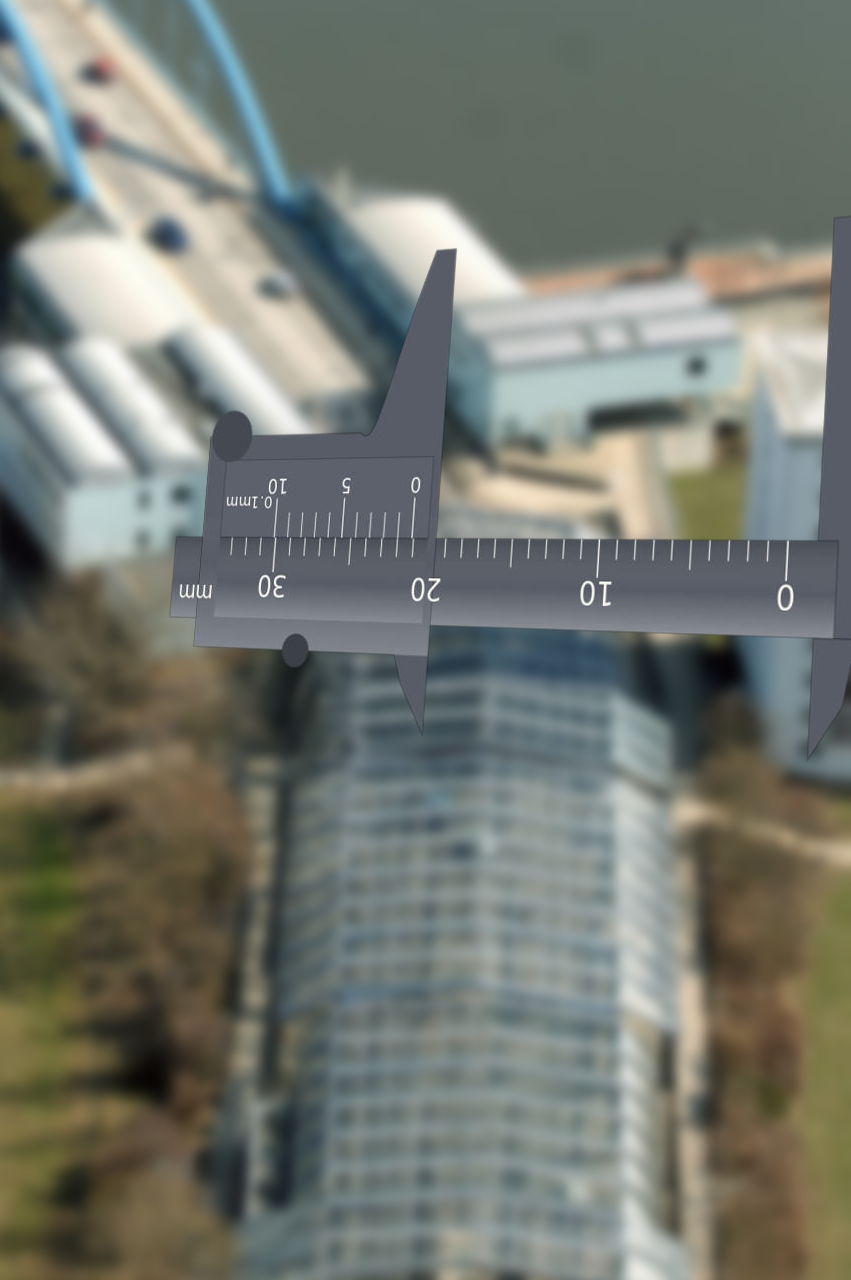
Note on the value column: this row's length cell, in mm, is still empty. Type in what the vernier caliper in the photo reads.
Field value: 21.1 mm
